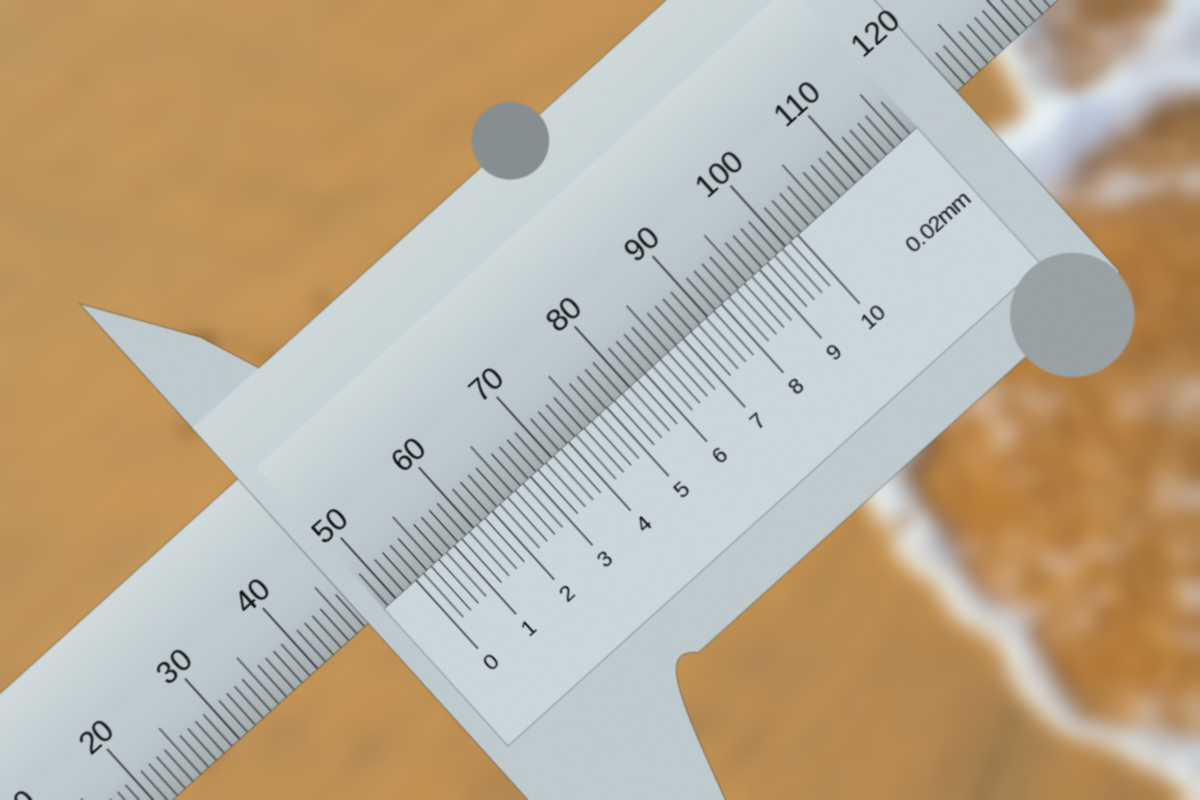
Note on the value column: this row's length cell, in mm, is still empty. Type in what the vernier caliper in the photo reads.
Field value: 52.6 mm
